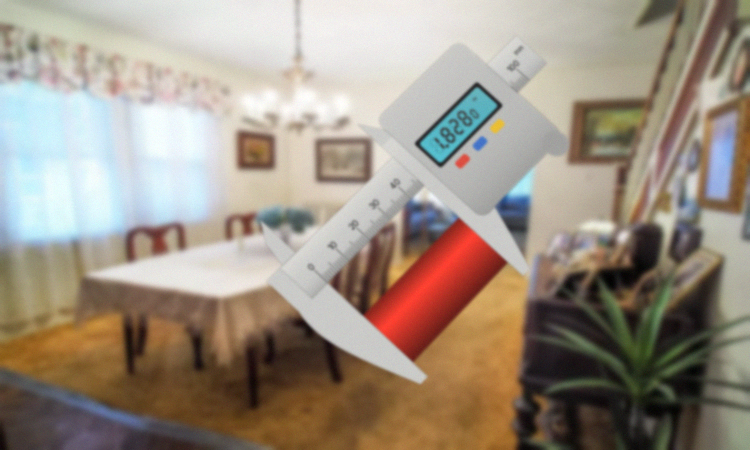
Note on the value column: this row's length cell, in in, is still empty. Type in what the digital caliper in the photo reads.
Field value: 1.8280 in
